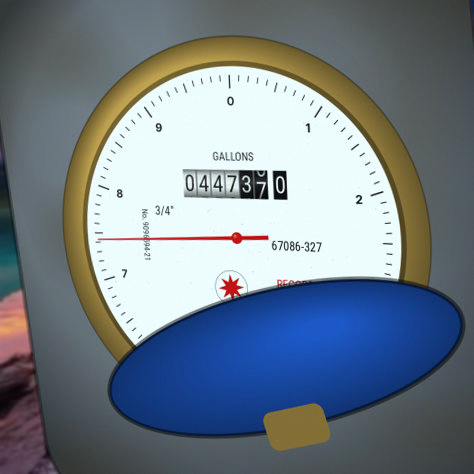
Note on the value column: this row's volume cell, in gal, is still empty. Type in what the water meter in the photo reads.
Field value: 447367.4 gal
